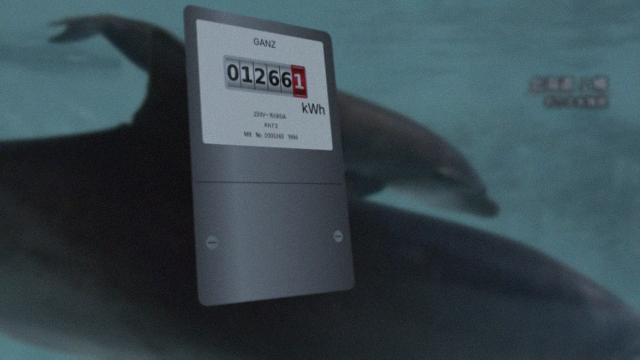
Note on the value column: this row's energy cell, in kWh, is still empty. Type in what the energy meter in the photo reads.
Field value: 1266.1 kWh
